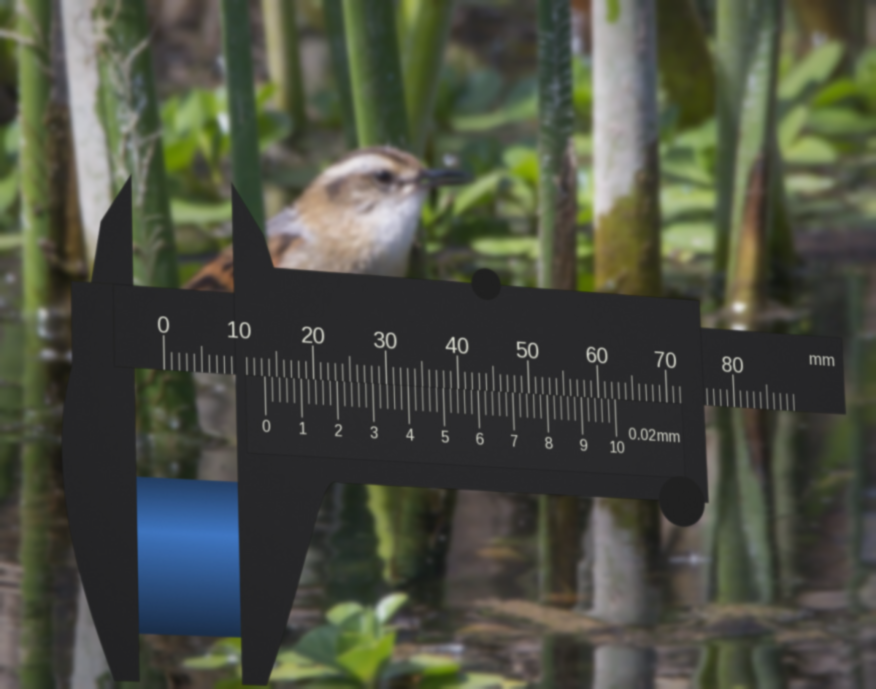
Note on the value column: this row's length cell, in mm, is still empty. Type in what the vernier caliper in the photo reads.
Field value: 13.4 mm
